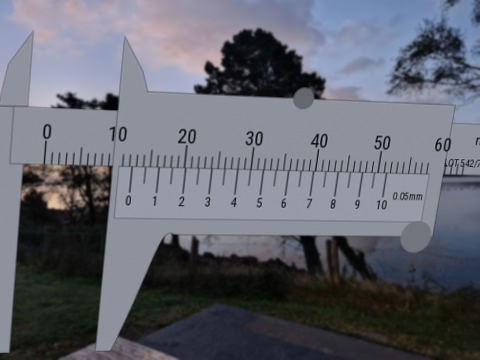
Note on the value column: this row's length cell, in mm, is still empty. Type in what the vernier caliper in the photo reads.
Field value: 12.4 mm
